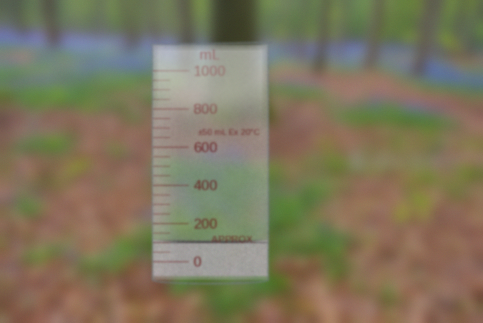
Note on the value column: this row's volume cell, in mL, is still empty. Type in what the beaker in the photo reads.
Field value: 100 mL
